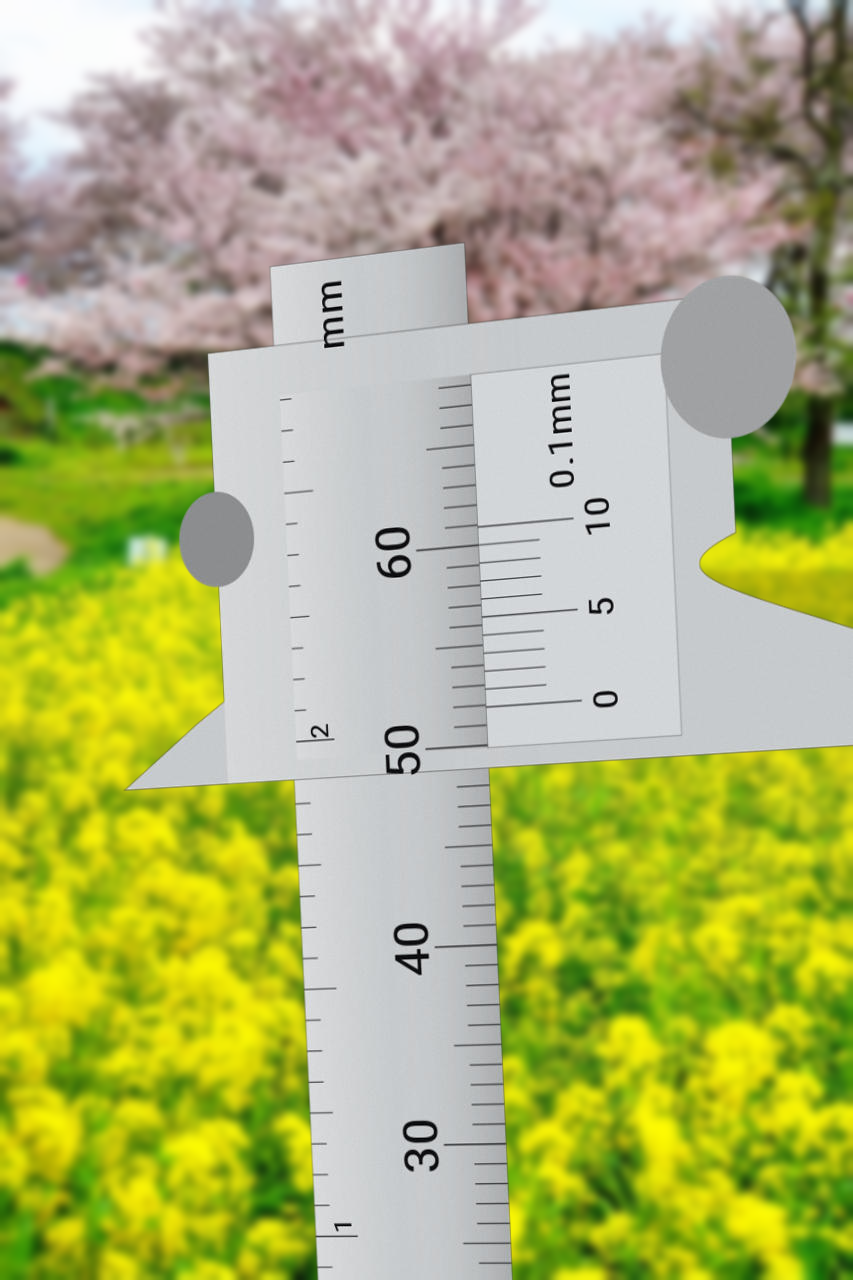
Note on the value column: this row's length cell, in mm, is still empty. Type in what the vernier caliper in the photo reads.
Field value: 51.9 mm
